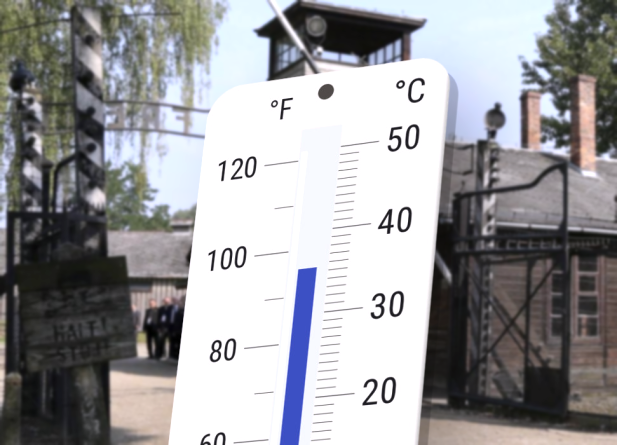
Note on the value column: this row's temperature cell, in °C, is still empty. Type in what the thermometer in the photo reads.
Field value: 35.5 °C
